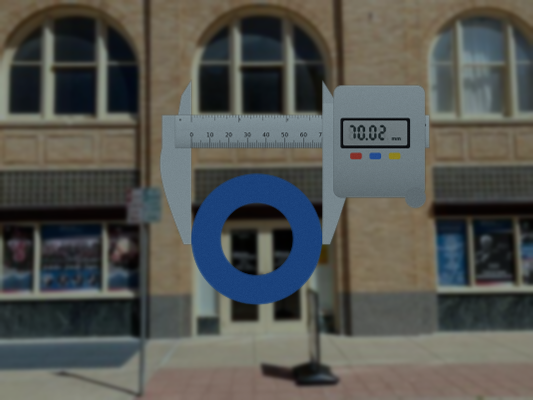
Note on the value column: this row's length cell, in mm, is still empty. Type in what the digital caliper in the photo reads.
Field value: 70.02 mm
